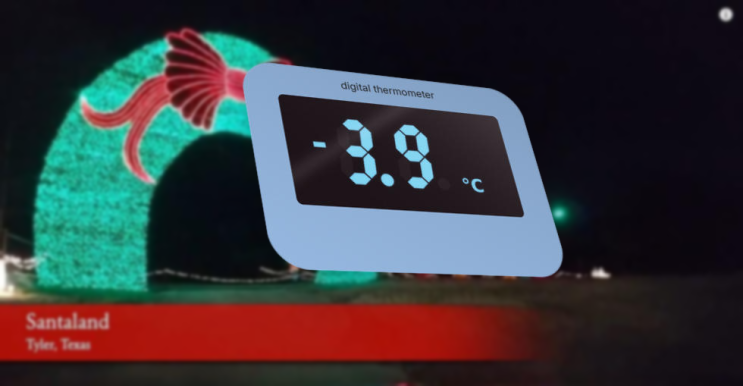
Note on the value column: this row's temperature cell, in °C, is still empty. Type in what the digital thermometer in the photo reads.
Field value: -3.9 °C
